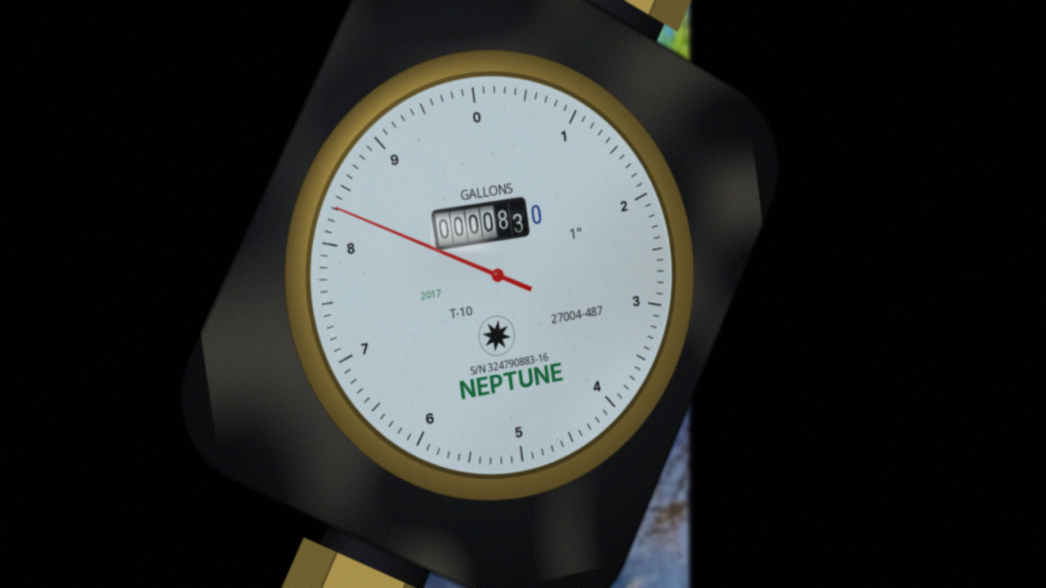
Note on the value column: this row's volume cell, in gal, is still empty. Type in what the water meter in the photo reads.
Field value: 828.3 gal
